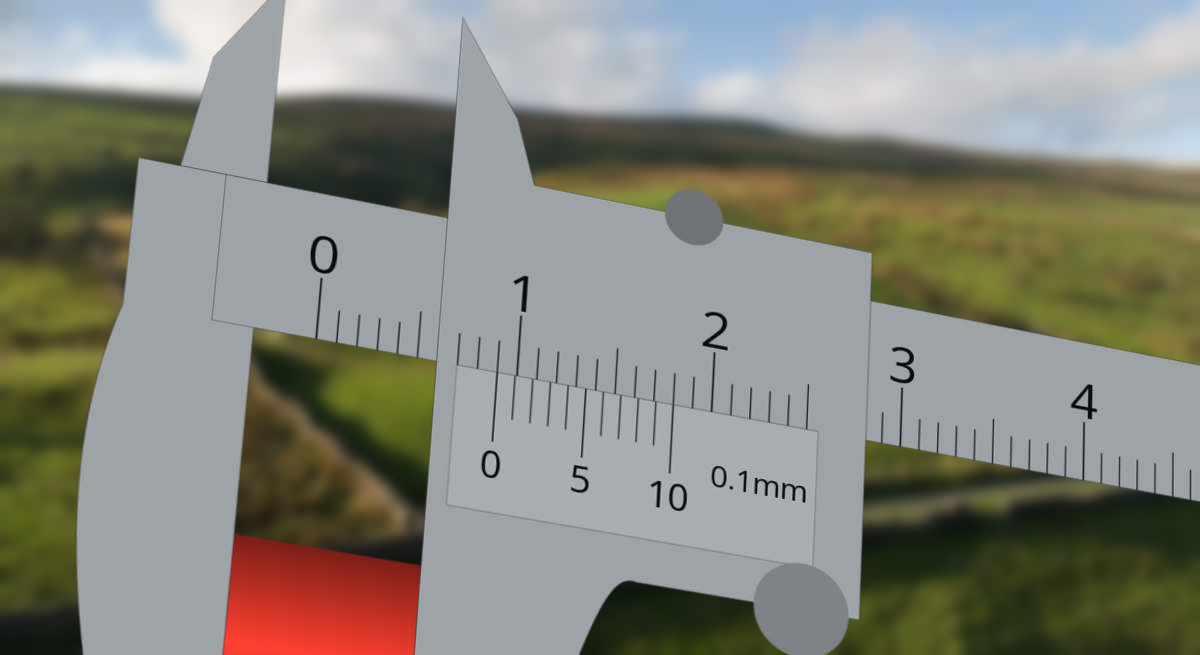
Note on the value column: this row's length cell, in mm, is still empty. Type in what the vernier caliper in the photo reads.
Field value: 9.0 mm
